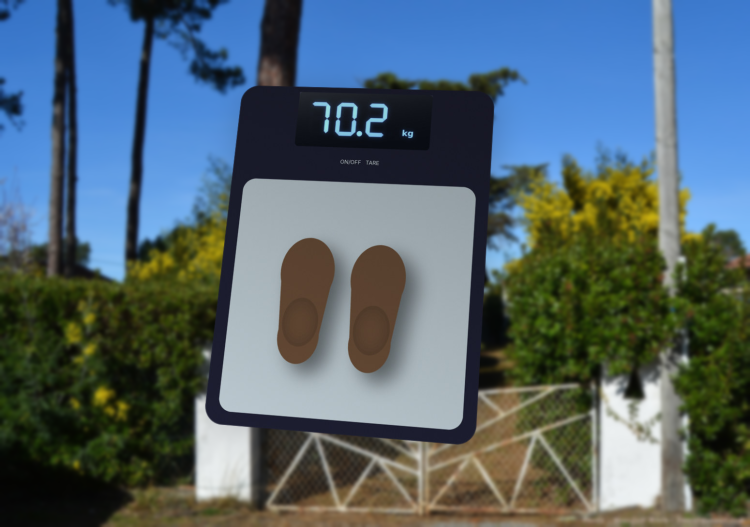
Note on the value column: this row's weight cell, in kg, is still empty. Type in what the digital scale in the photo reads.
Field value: 70.2 kg
